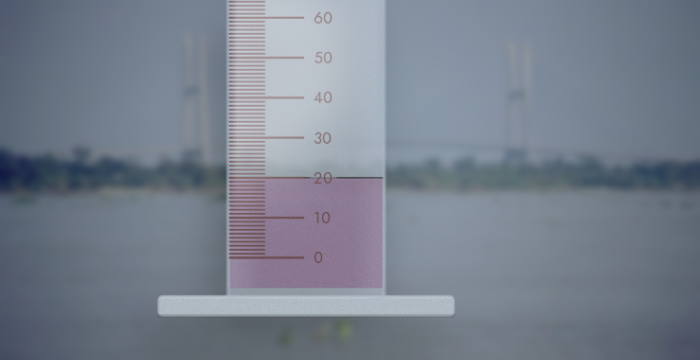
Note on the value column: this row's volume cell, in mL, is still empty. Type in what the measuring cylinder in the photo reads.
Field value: 20 mL
